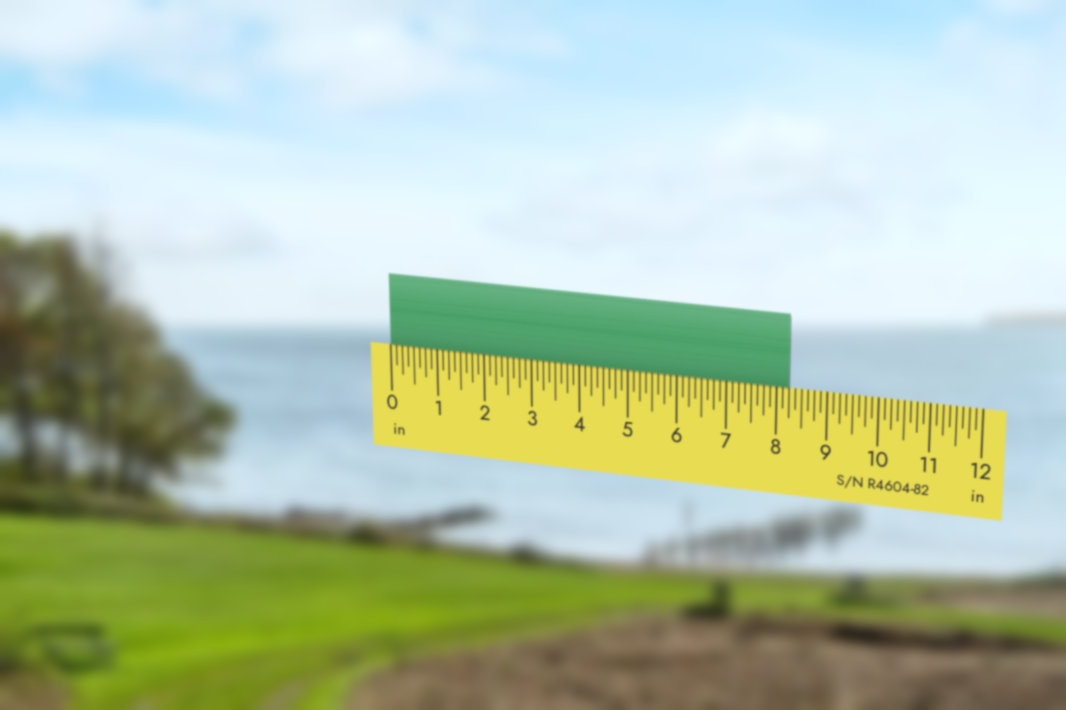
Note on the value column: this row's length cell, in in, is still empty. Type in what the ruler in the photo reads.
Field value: 8.25 in
